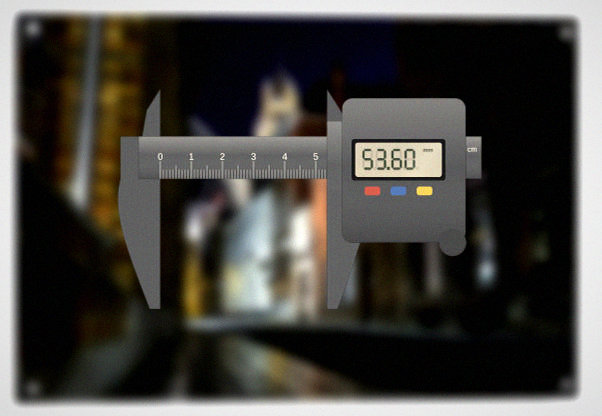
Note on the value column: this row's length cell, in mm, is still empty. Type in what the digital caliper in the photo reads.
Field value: 53.60 mm
